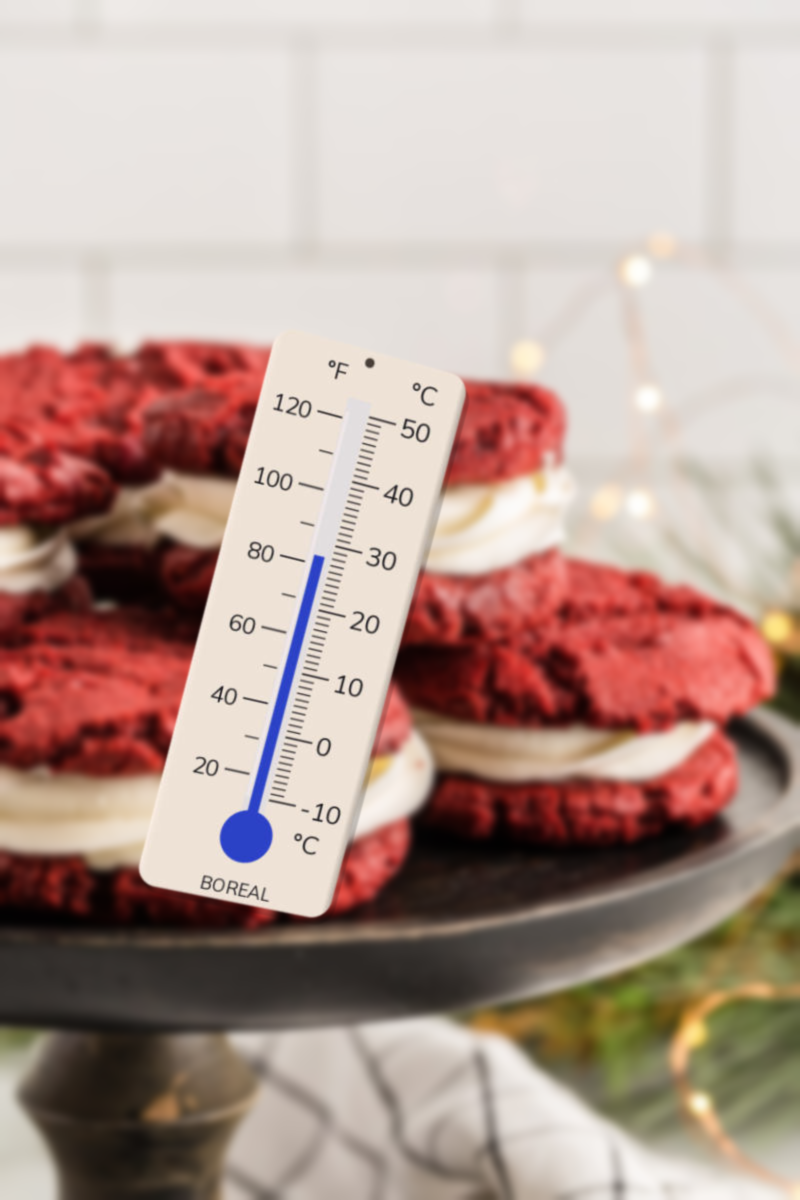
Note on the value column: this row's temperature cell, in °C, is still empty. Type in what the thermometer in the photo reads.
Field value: 28 °C
